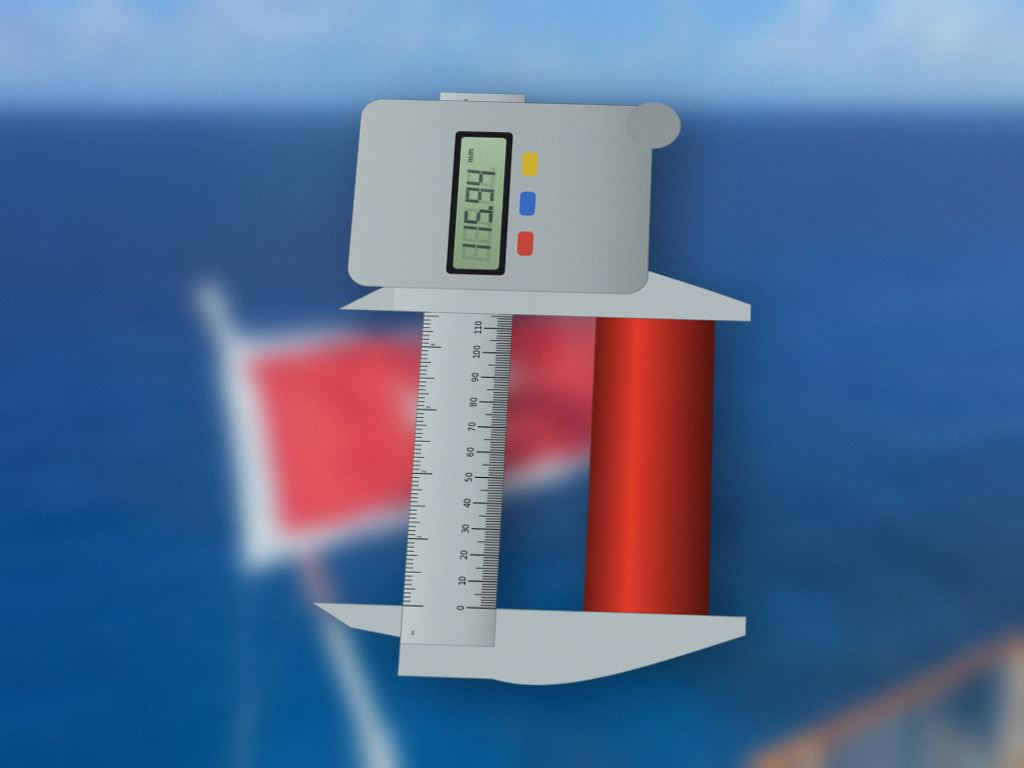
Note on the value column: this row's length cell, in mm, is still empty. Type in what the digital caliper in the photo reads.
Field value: 115.94 mm
